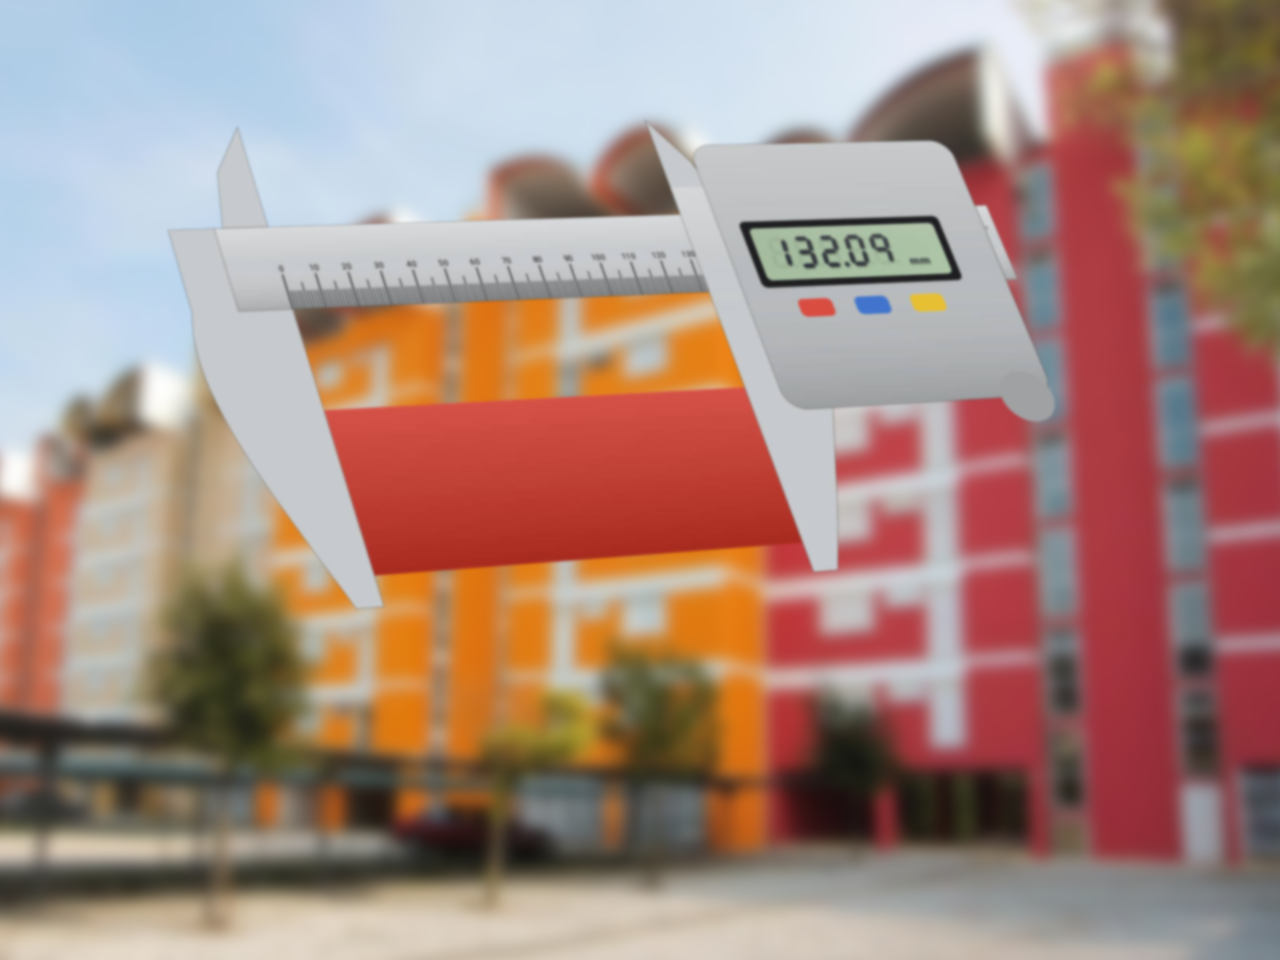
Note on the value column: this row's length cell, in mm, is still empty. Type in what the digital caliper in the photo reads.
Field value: 132.09 mm
